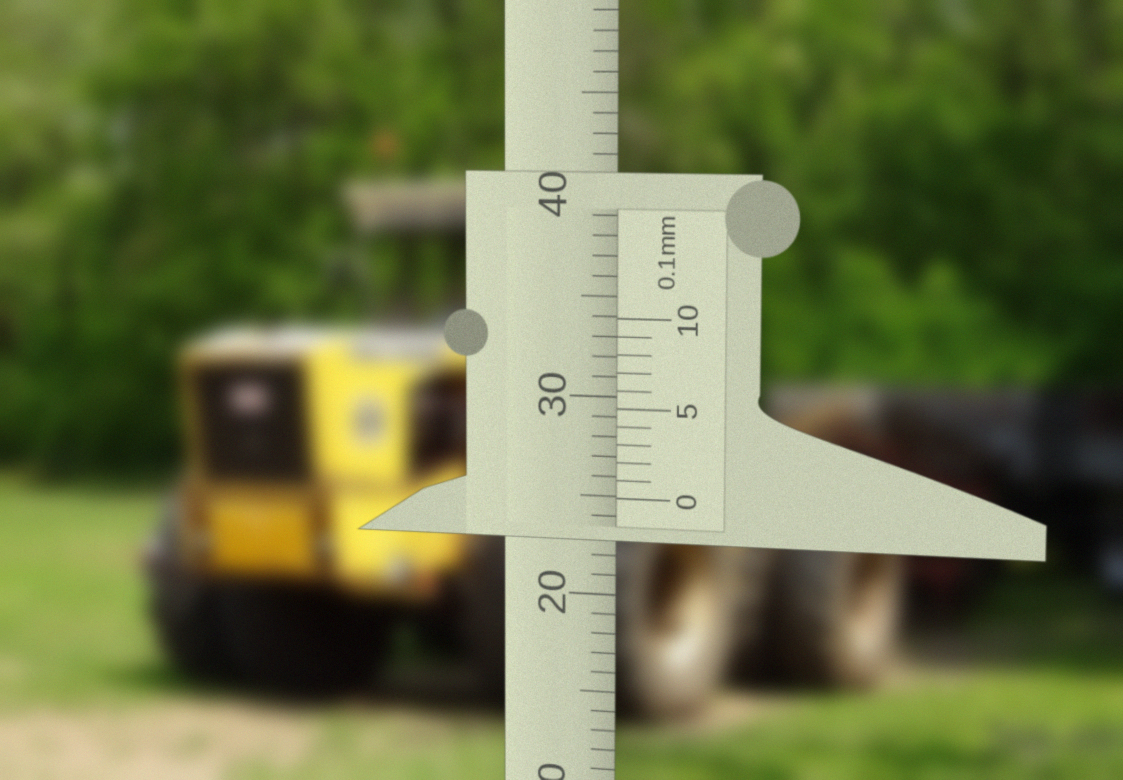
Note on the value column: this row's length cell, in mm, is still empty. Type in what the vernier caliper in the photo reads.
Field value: 24.9 mm
